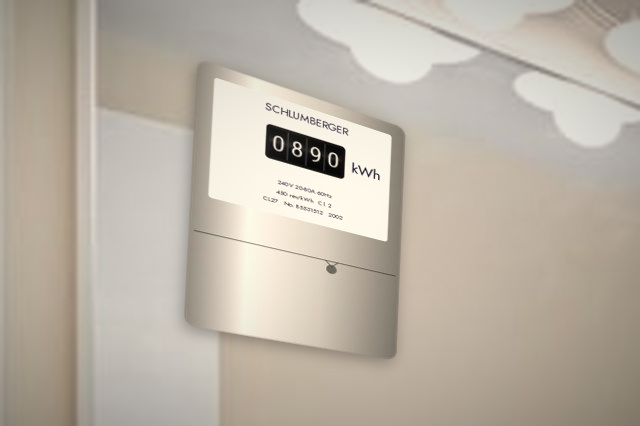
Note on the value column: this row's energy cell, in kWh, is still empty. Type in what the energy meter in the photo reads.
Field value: 890 kWh
